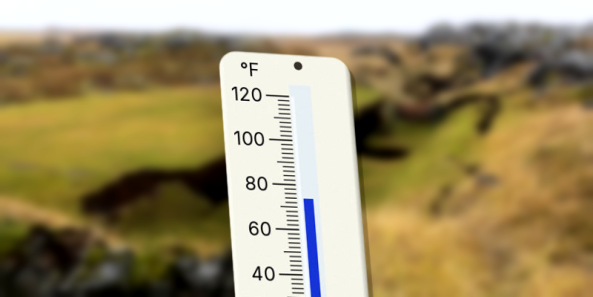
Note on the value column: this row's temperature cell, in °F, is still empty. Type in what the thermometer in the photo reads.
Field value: 74 °F
